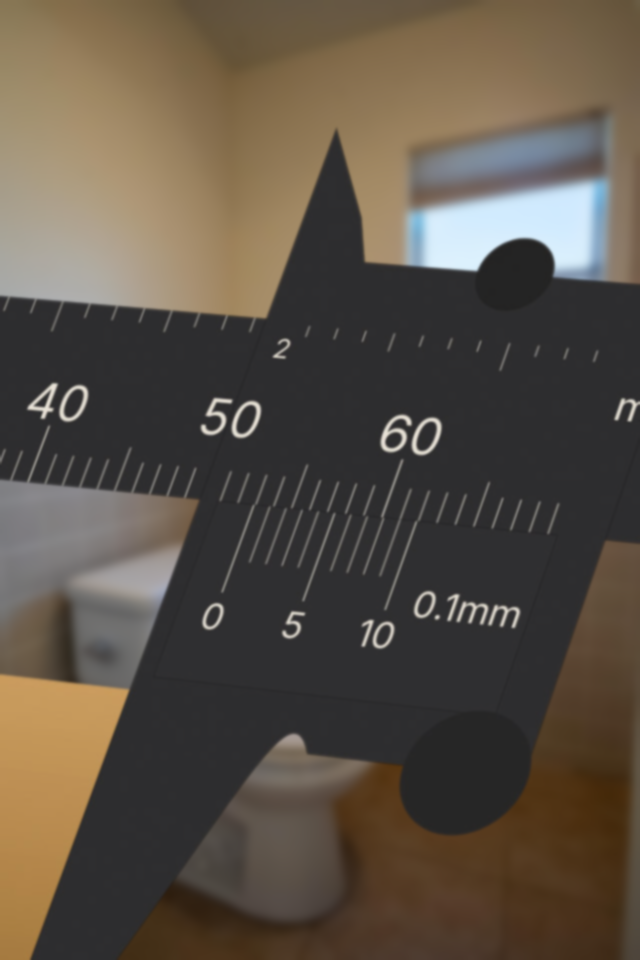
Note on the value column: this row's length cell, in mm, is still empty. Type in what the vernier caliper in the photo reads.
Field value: 52.9 mm
